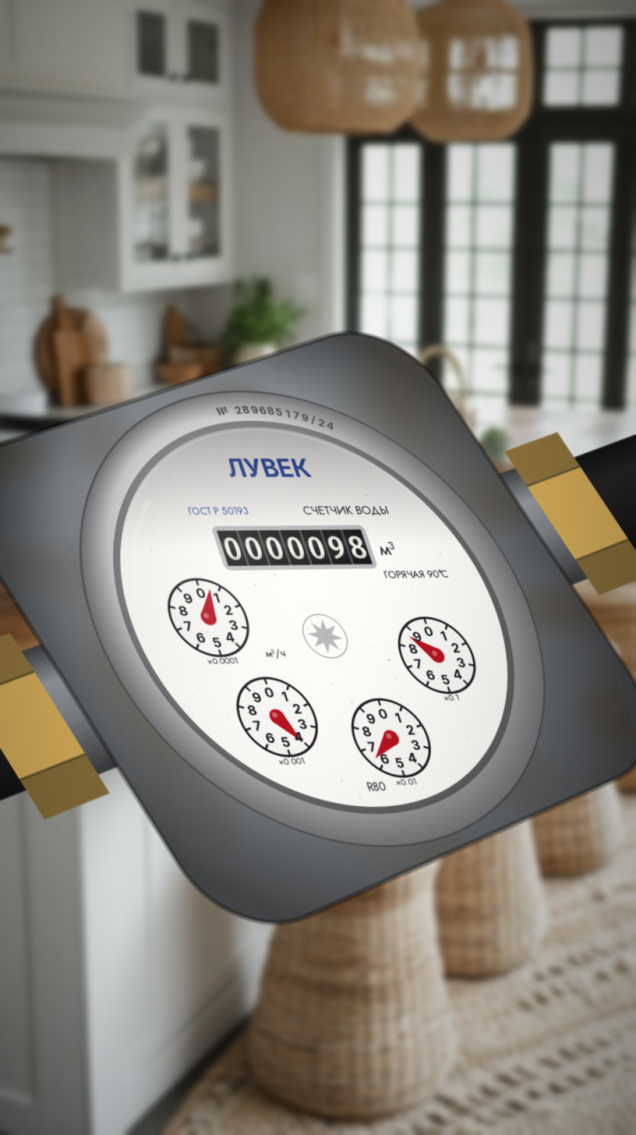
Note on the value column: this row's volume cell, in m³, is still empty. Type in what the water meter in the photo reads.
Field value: 98.8640 m³
